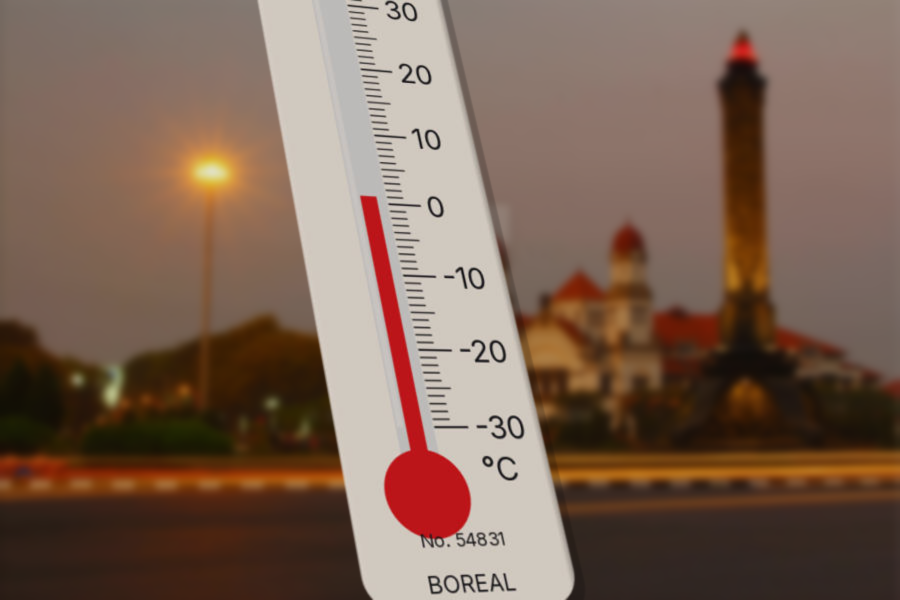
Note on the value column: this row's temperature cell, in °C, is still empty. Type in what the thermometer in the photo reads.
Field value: 1 °C
